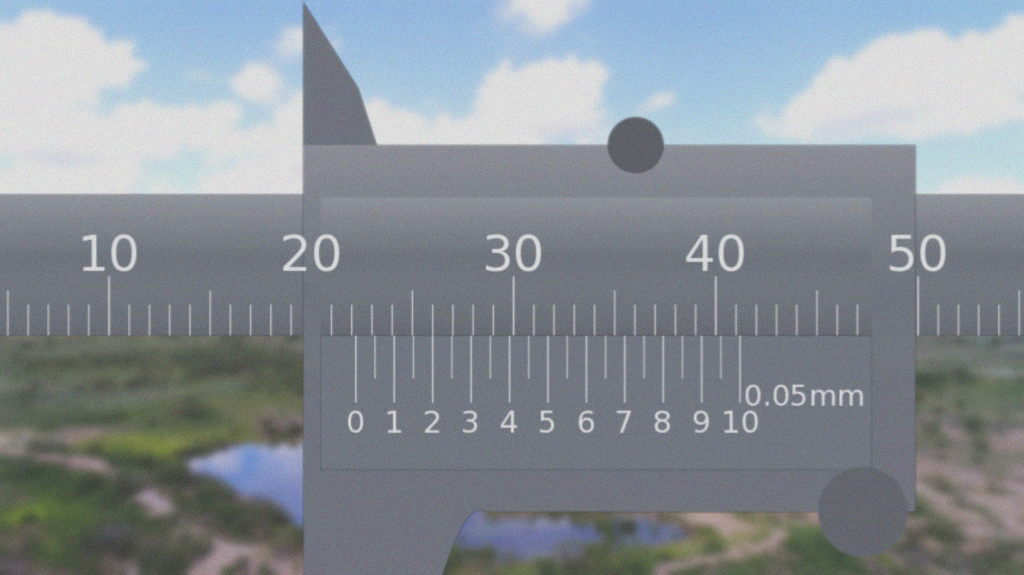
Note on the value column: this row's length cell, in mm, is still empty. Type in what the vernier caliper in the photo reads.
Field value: 22.2 mm
